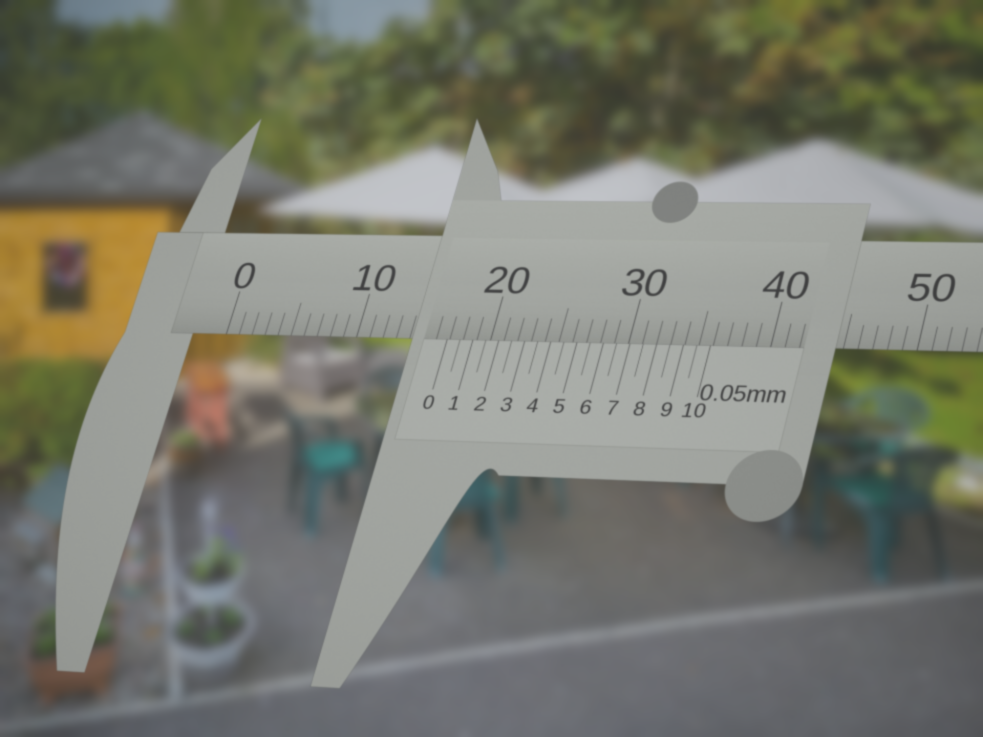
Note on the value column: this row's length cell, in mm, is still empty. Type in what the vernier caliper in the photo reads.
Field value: 16.8 mm
